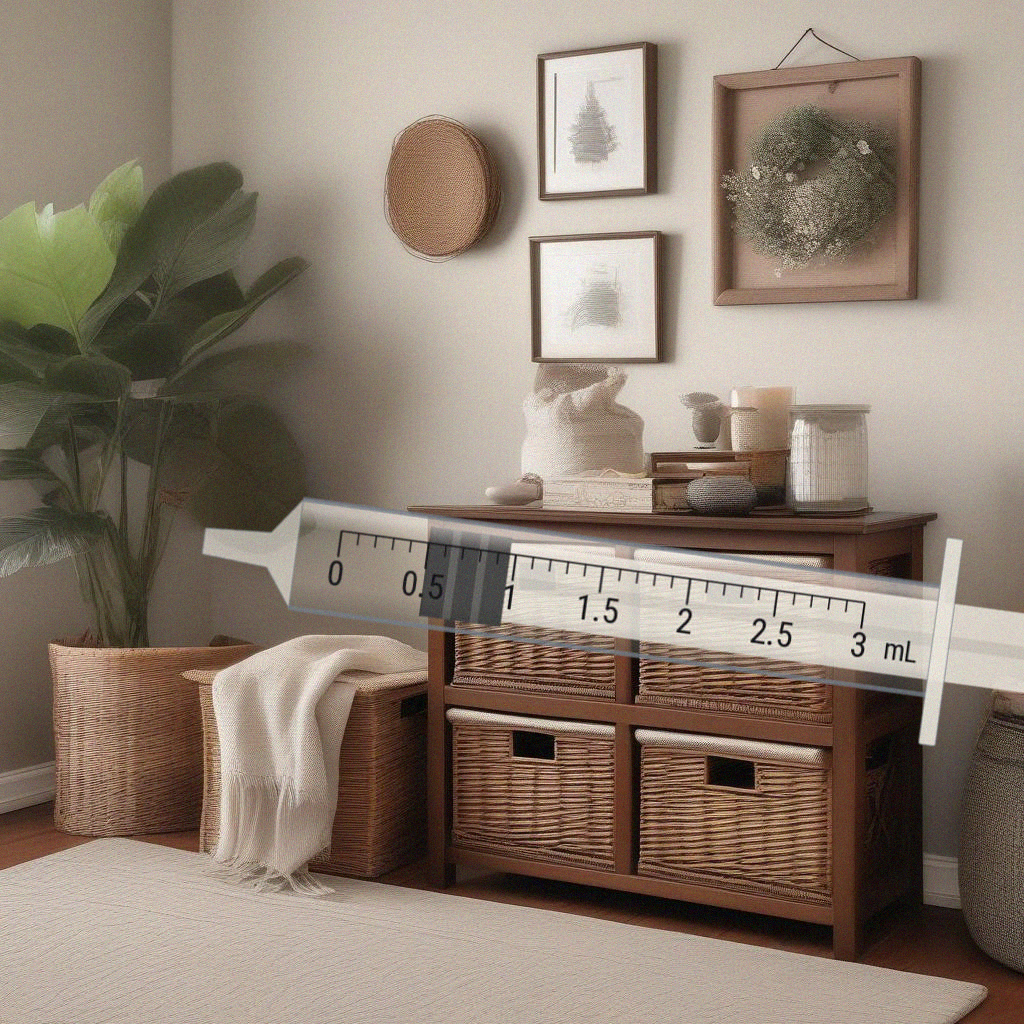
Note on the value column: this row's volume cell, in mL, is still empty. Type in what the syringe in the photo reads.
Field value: 0.5 mL
